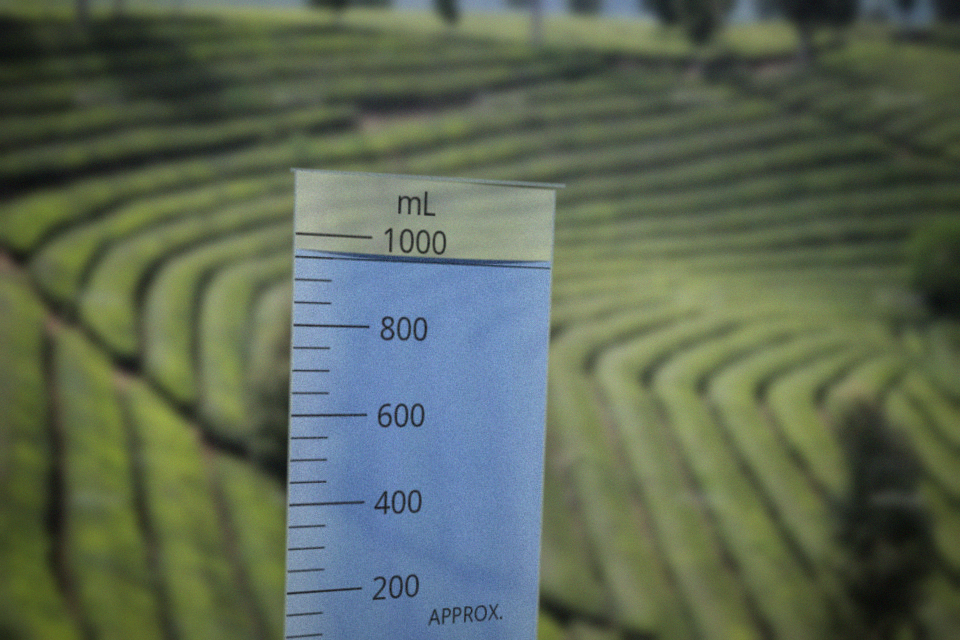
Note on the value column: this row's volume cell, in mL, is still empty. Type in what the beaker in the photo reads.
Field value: 950 mL
